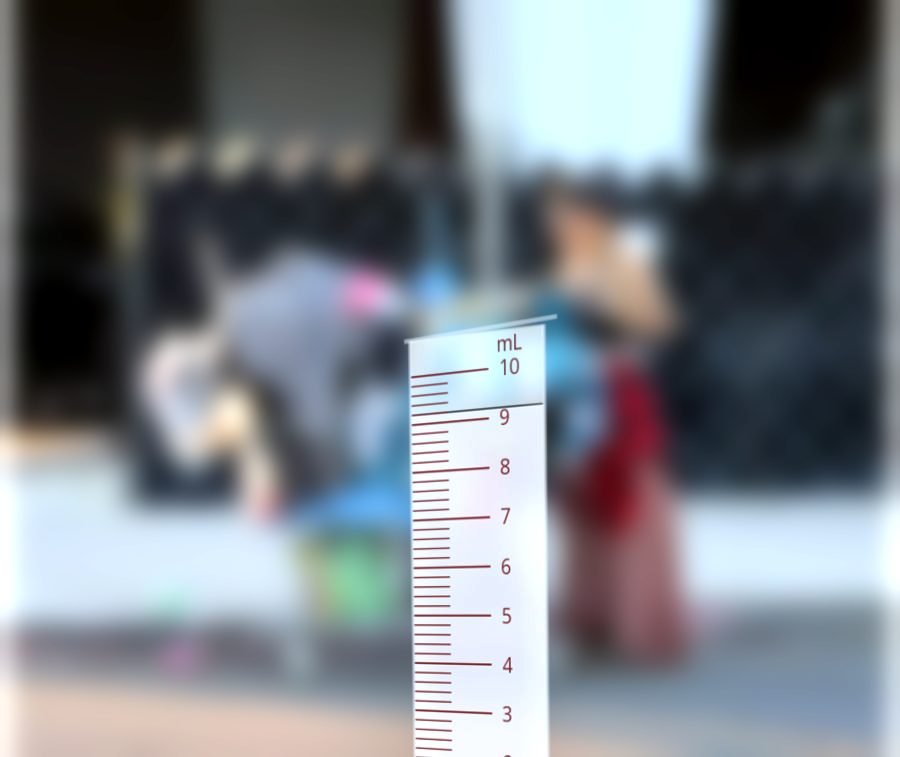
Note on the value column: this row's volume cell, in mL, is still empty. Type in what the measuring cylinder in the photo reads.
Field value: 9.2 mL
